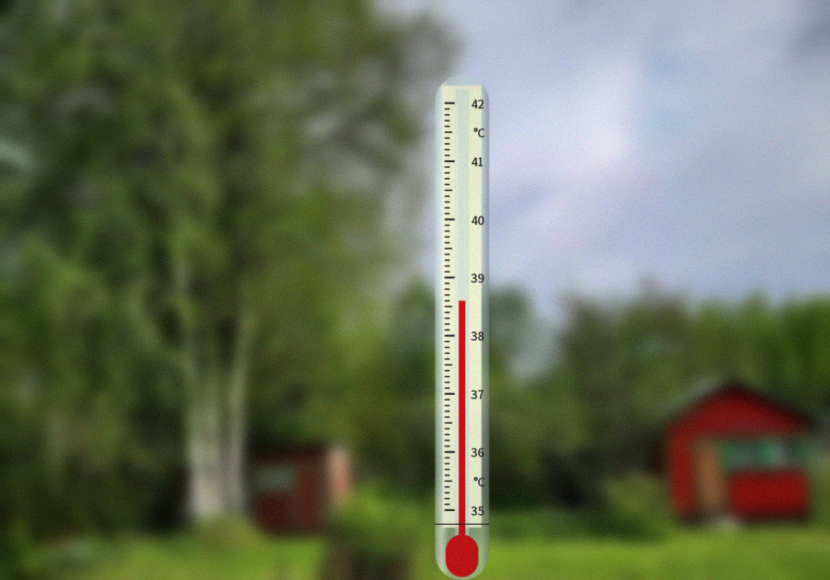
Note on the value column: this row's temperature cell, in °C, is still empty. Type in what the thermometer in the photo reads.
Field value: 38.6 °C
